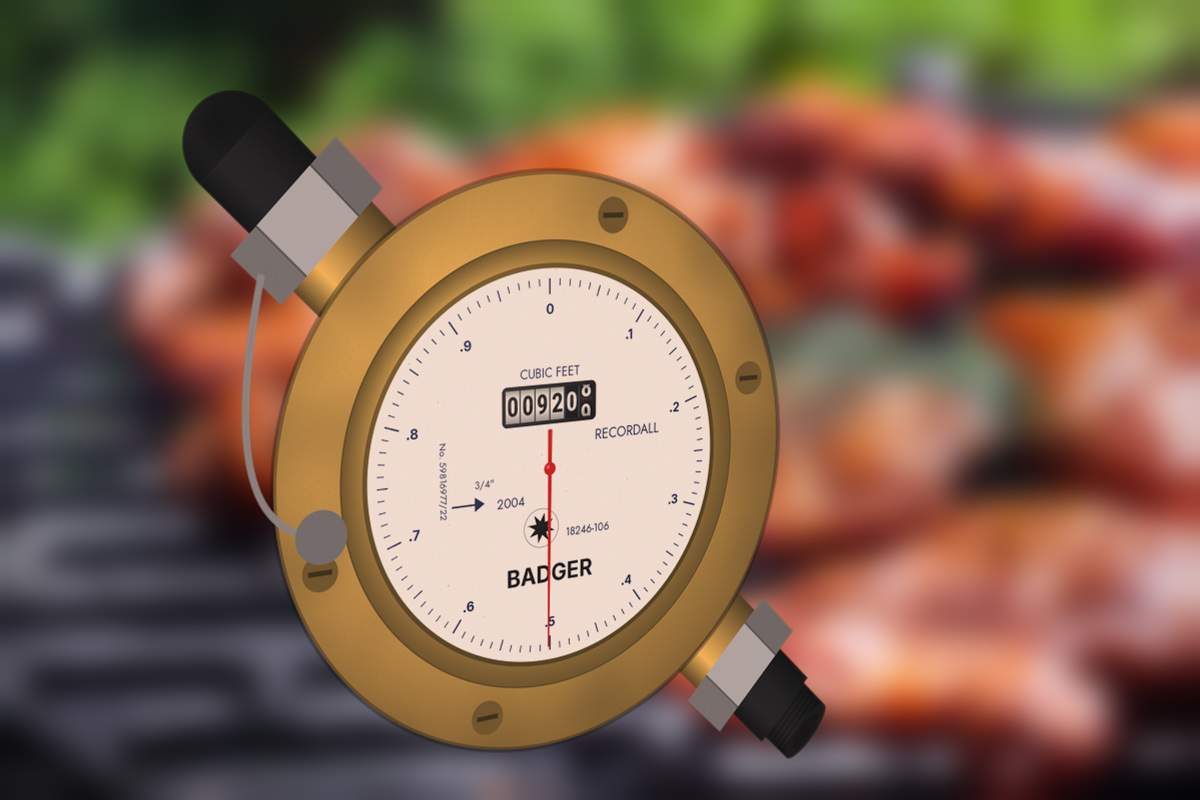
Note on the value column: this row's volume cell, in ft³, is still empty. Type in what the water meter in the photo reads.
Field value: 9208.50 ft³
